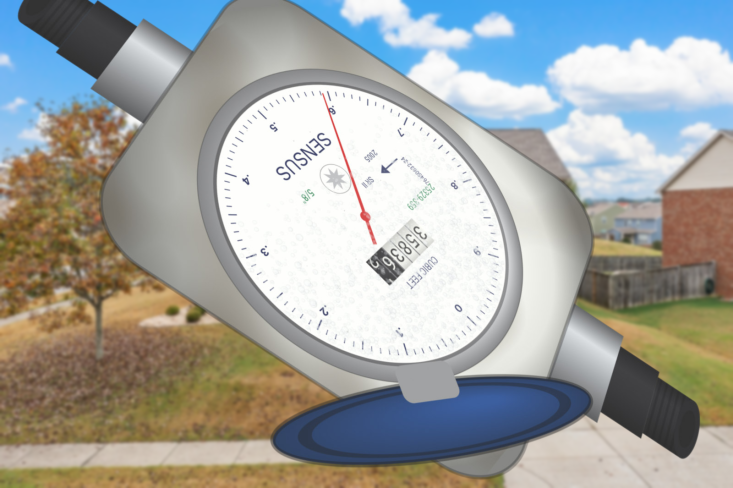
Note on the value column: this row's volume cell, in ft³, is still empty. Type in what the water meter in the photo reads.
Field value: 358361.59 ft³
